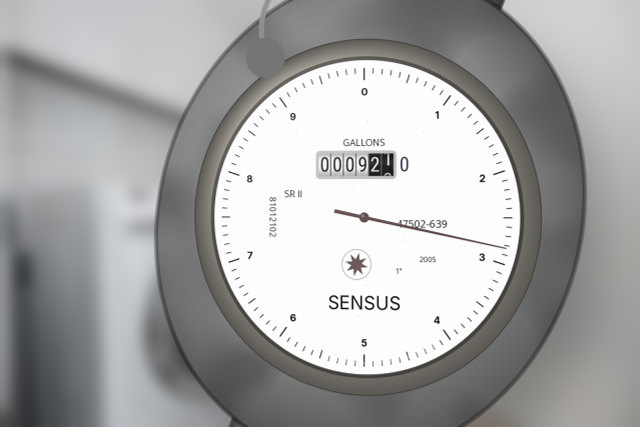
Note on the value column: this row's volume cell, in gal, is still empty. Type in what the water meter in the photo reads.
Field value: 9212.8 gal
